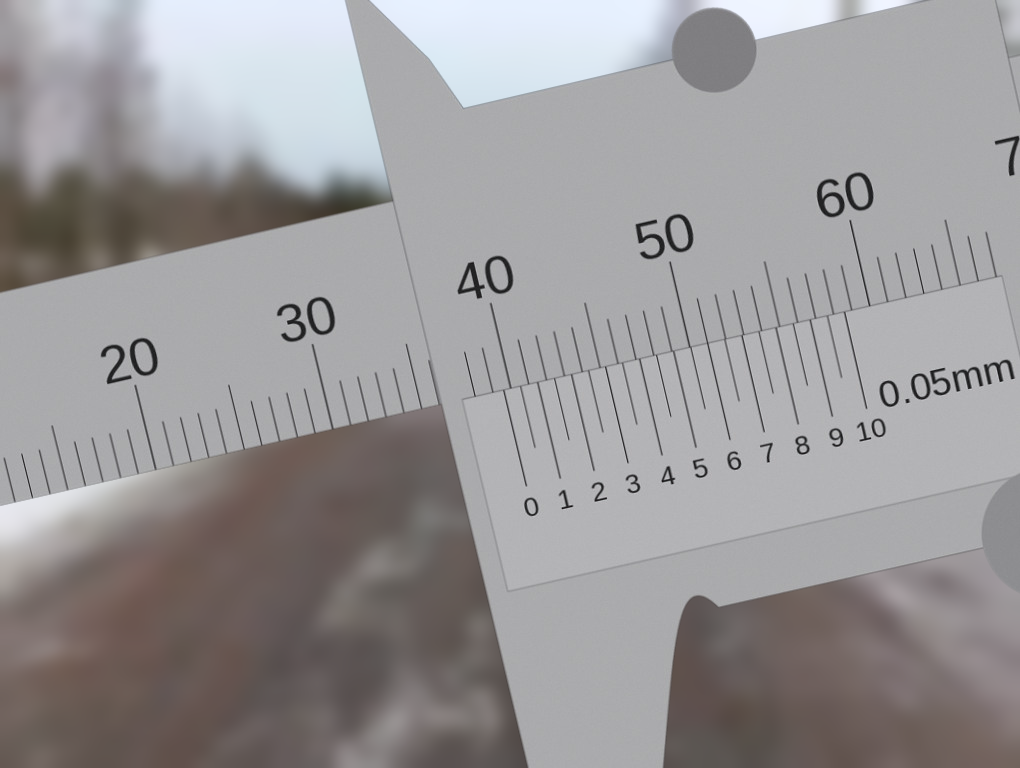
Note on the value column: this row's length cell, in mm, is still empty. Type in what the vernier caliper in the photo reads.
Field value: 39.6 mm
